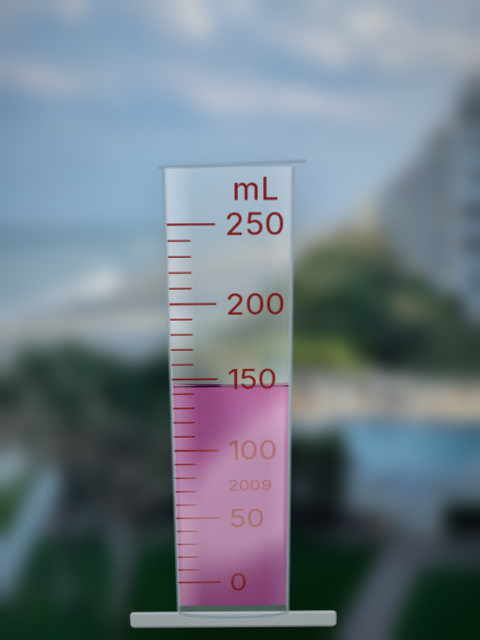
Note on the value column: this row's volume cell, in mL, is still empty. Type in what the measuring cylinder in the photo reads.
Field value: 145 mL
